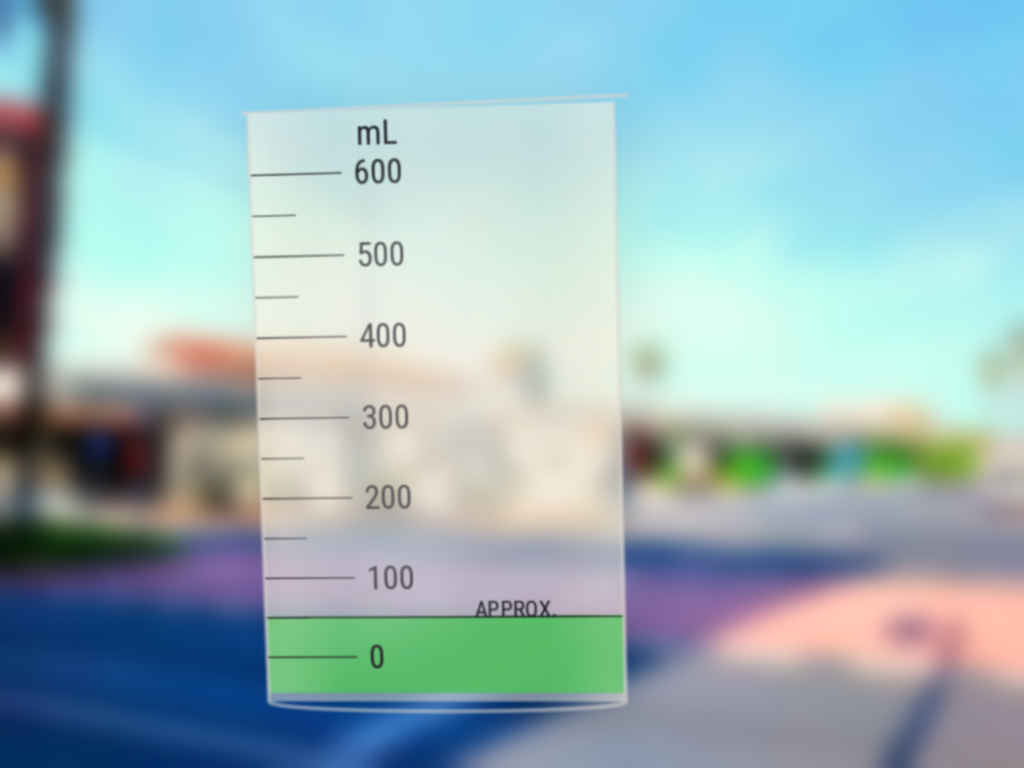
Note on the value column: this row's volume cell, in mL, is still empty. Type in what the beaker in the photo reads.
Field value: 50 mL
